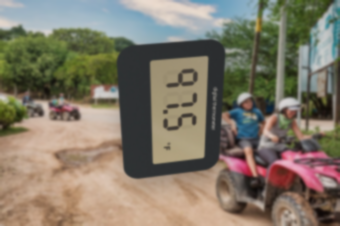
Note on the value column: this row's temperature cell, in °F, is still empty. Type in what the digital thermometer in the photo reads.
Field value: 97.5 °F
